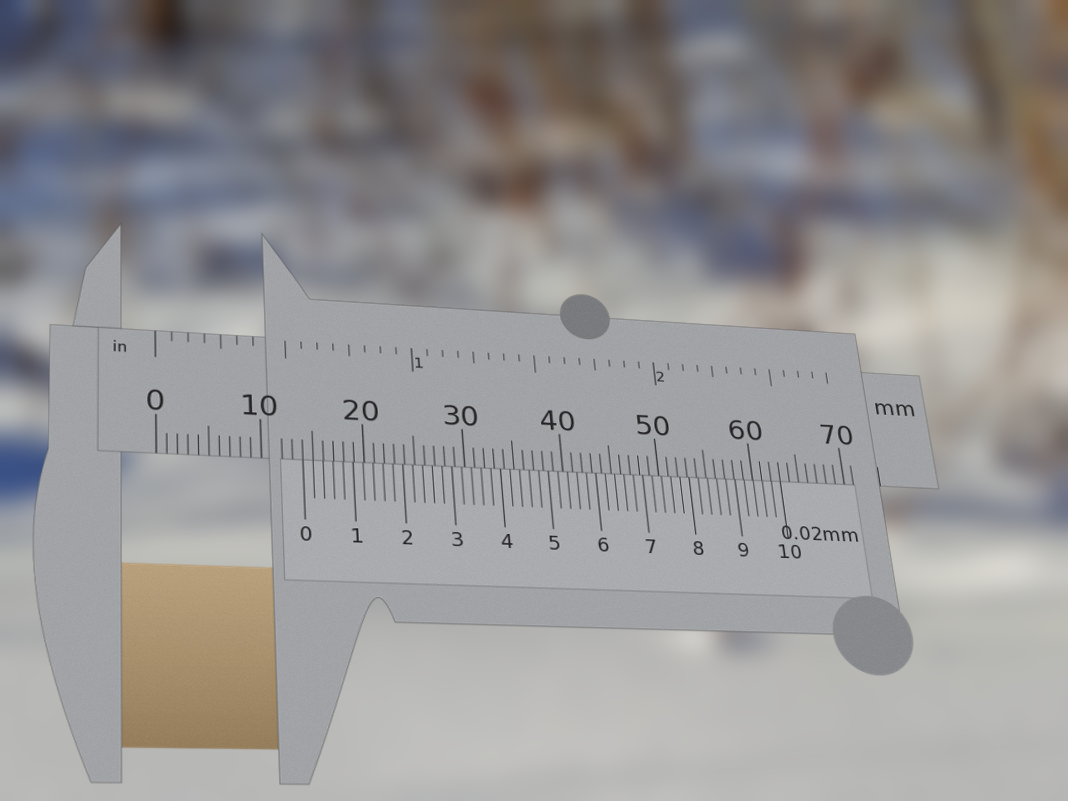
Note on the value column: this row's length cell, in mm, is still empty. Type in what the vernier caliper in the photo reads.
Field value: 14.0 mm
